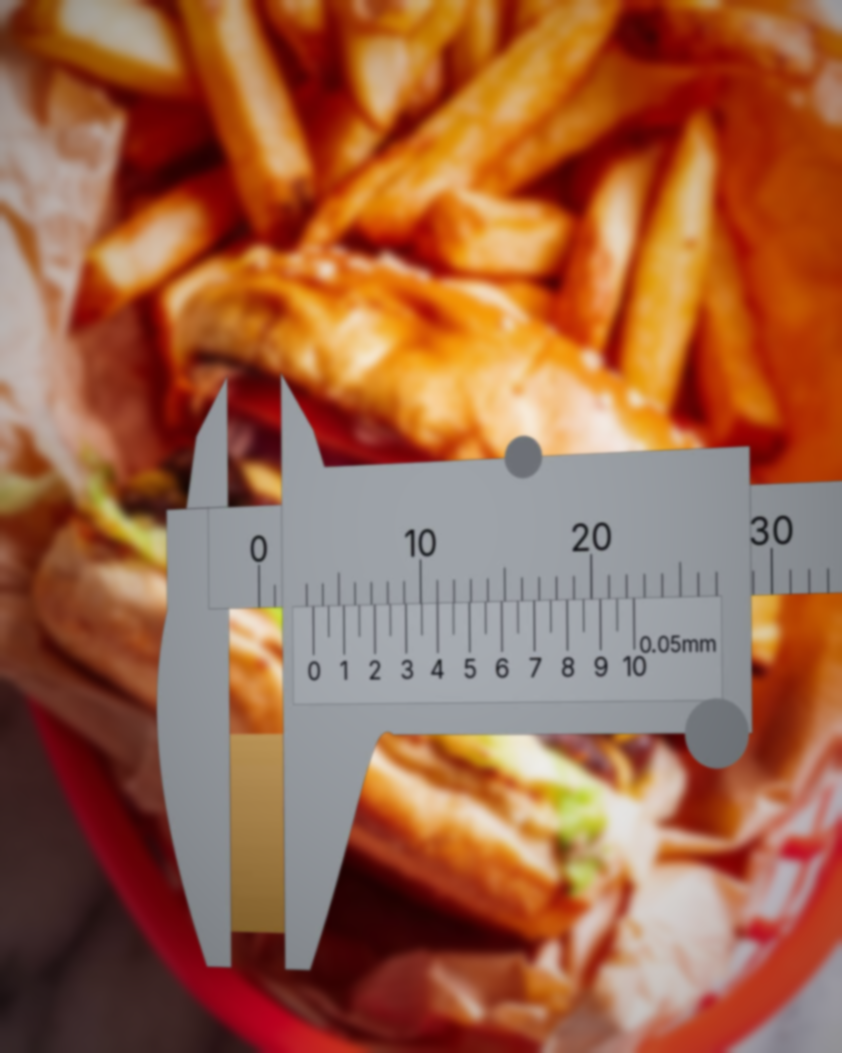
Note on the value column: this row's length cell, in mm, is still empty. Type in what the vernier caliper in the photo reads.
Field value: 3.4 mm
